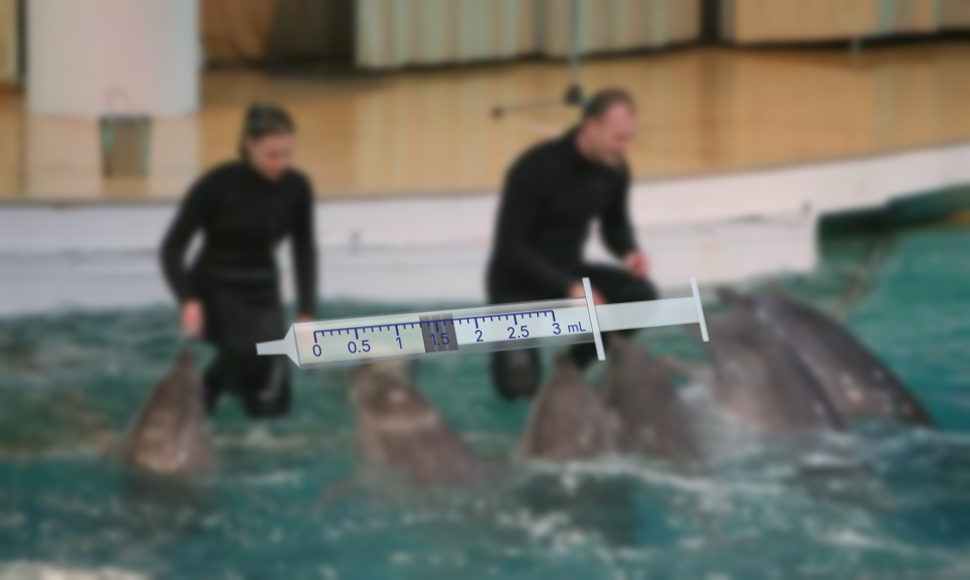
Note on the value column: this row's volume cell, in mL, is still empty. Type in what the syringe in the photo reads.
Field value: 1.3 mL
